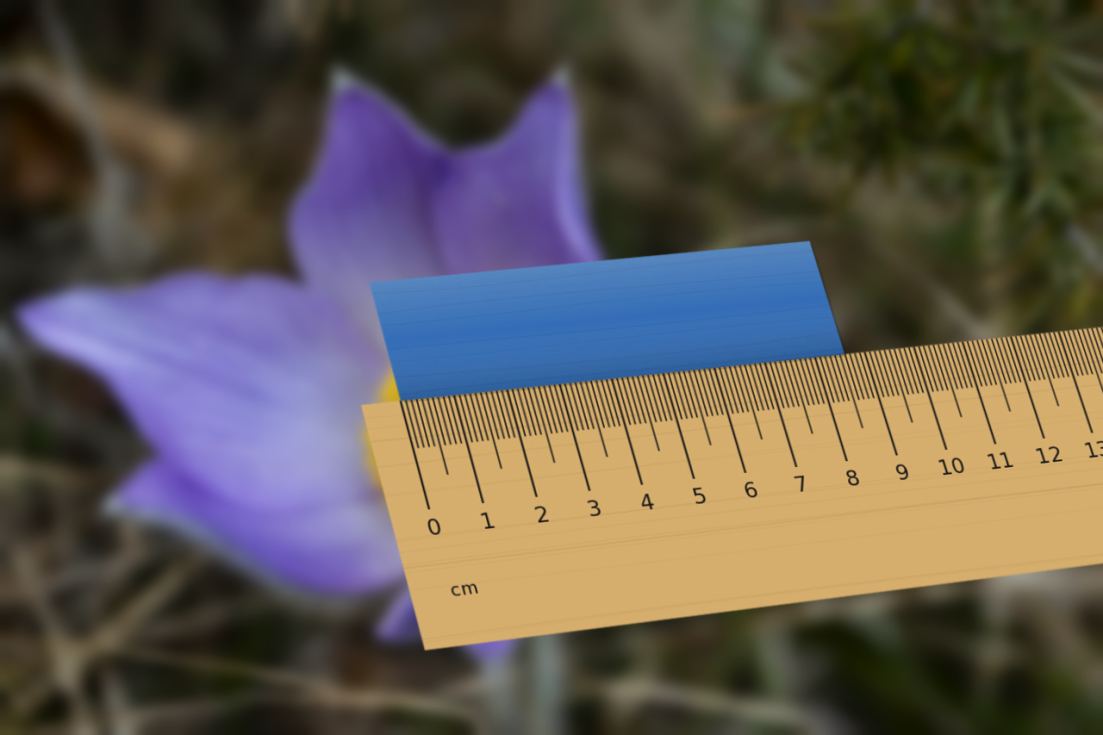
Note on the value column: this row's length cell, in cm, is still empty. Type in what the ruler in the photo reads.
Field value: 8.6 cm
